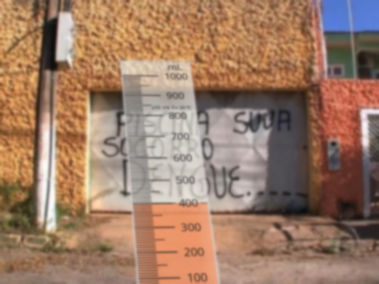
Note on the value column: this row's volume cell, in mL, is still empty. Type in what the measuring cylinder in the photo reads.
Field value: 400 mL
